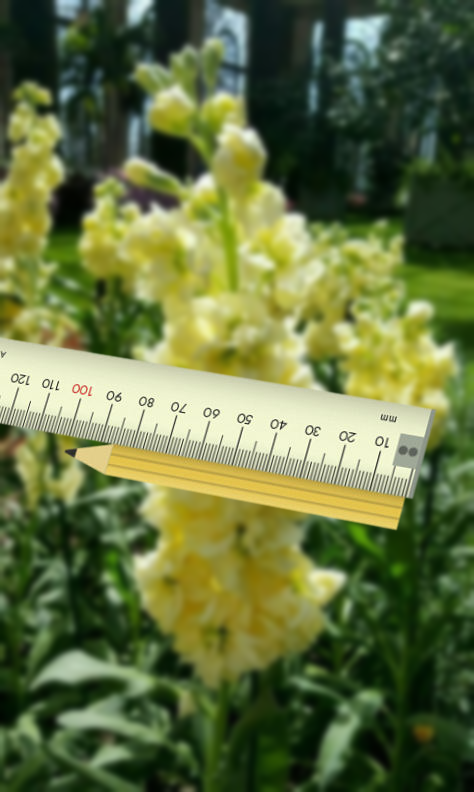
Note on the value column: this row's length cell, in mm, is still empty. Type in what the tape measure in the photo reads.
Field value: 100 mm
